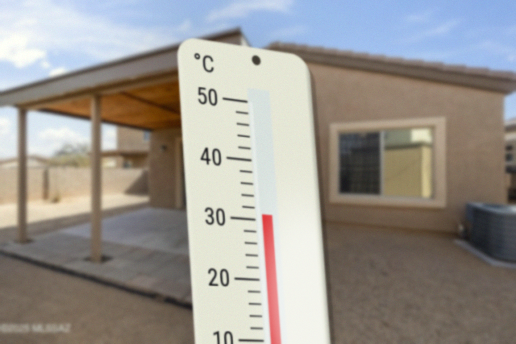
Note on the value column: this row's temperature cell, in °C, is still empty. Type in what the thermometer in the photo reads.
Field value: 31 °C
